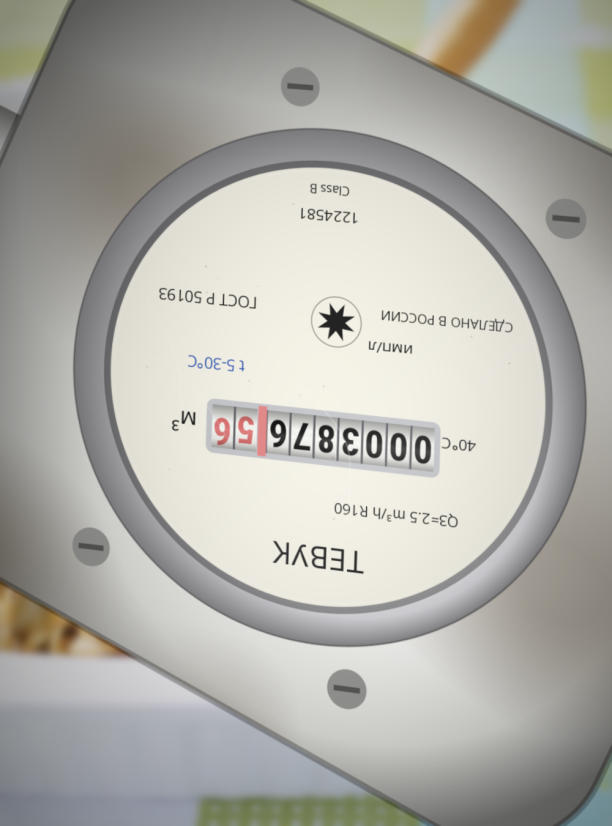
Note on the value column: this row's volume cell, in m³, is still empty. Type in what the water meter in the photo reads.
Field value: 3876.56 m³
